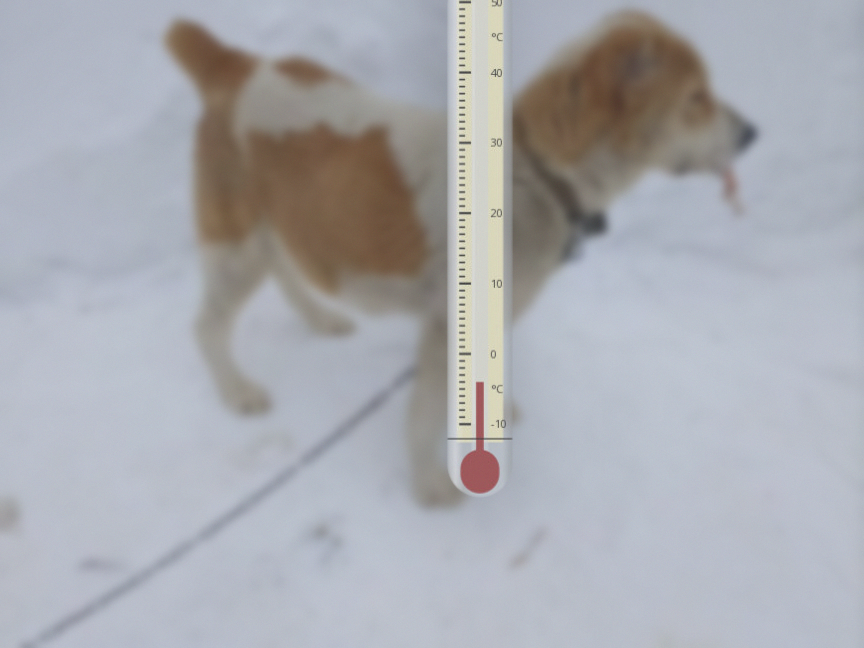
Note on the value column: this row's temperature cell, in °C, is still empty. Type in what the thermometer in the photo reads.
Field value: -4 °C
